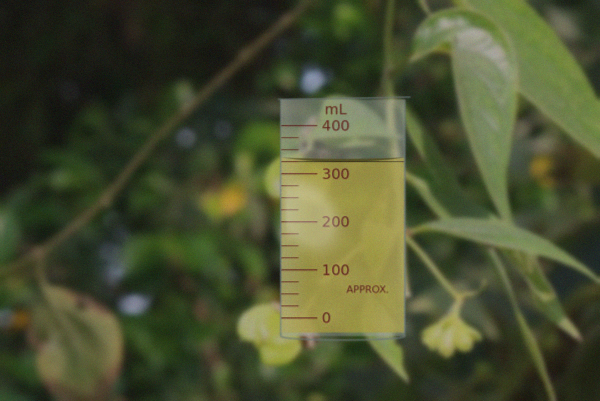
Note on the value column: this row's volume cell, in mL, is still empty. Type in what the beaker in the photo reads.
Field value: 325 mL
